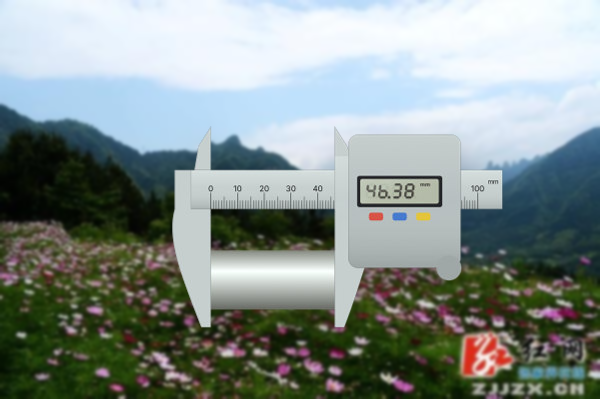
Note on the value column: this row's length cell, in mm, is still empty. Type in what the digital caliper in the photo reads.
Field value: 46.38 mm
